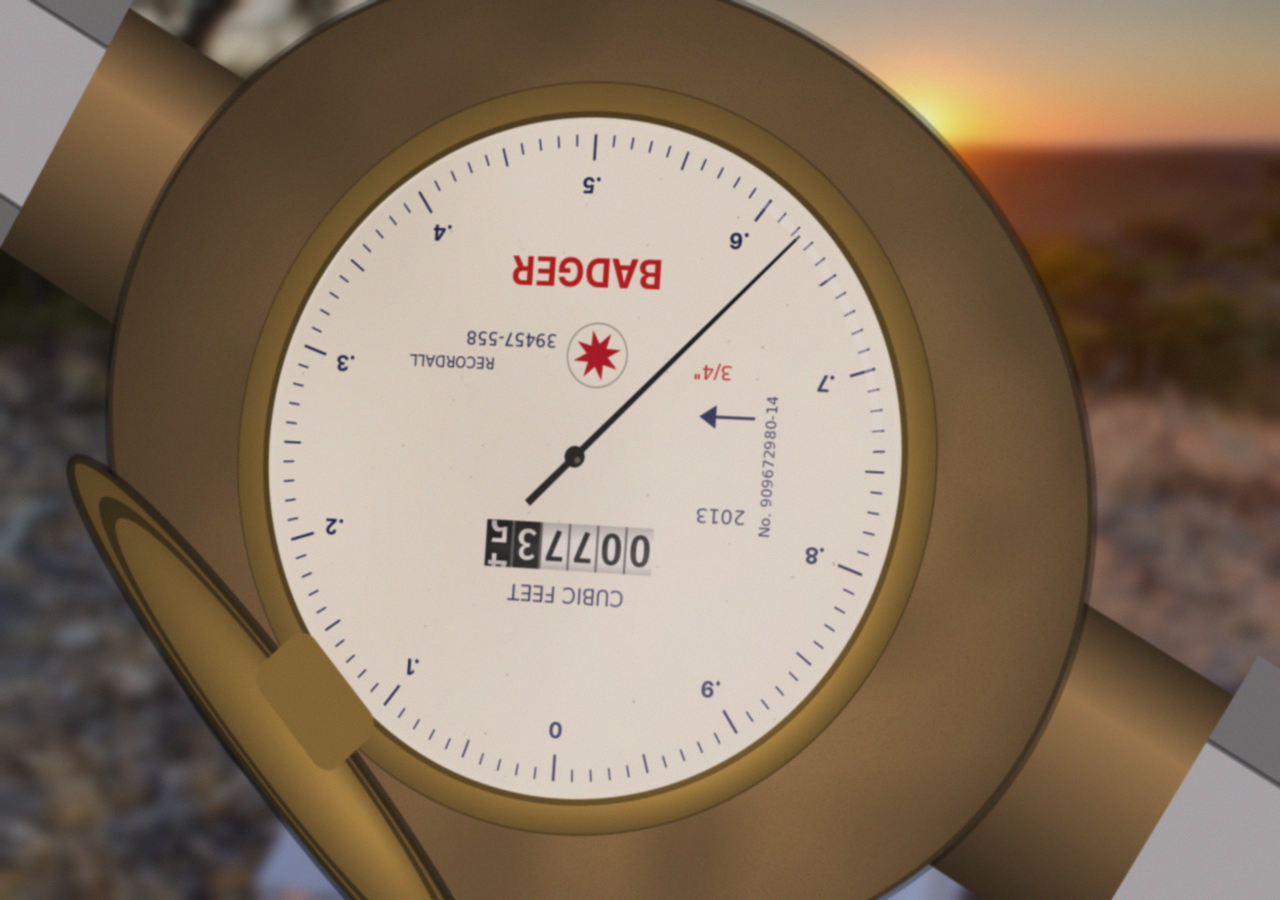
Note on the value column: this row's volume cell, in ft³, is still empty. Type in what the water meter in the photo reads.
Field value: 7734.62 ft³
